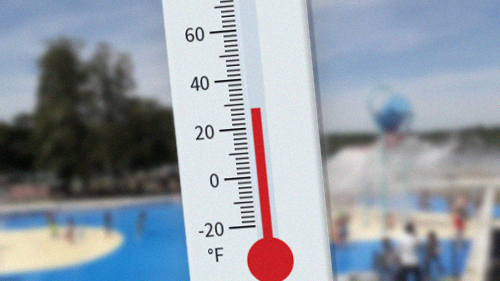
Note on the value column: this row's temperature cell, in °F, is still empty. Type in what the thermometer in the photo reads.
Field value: 28 °F
